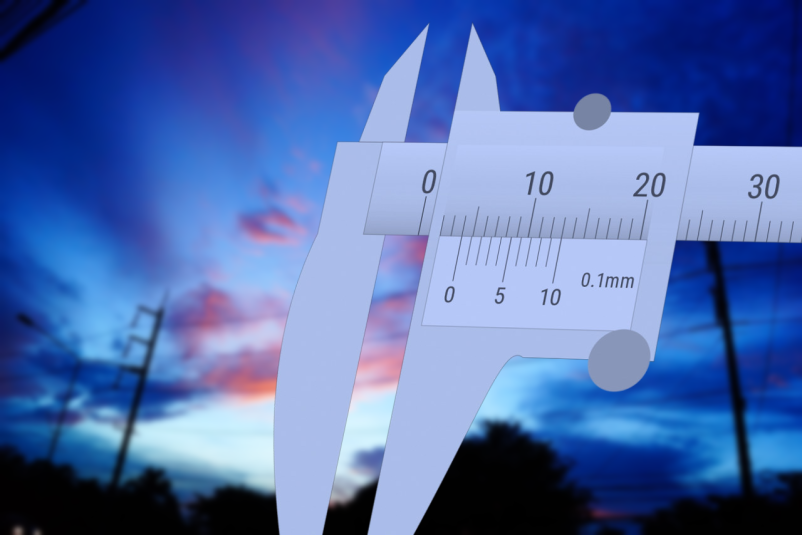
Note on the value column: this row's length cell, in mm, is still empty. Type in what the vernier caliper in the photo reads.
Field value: 4.0 mm
